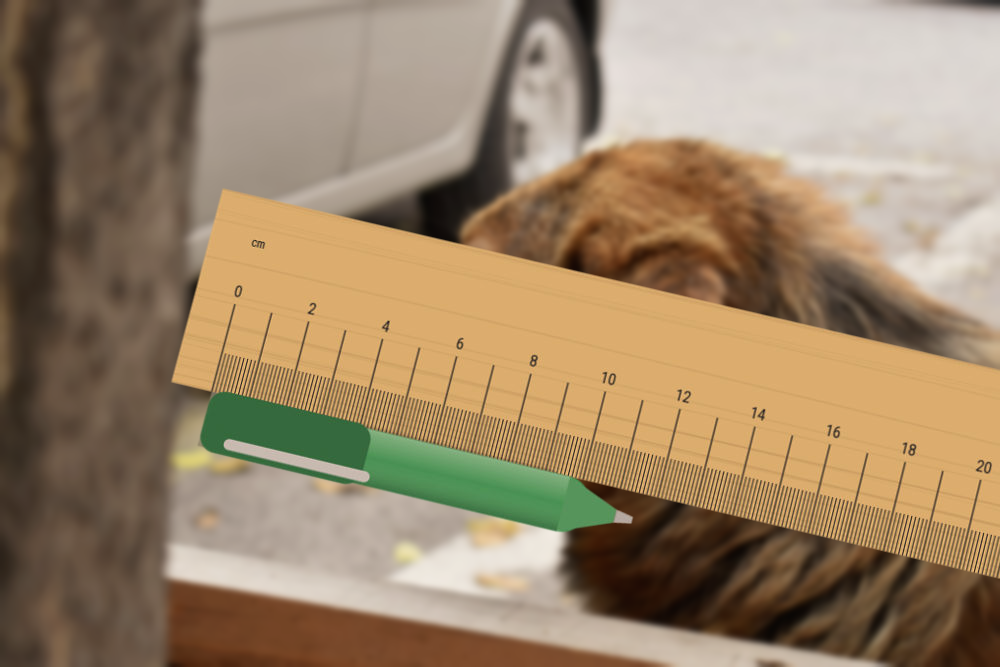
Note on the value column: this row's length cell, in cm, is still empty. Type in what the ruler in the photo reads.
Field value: 11.5 cm
